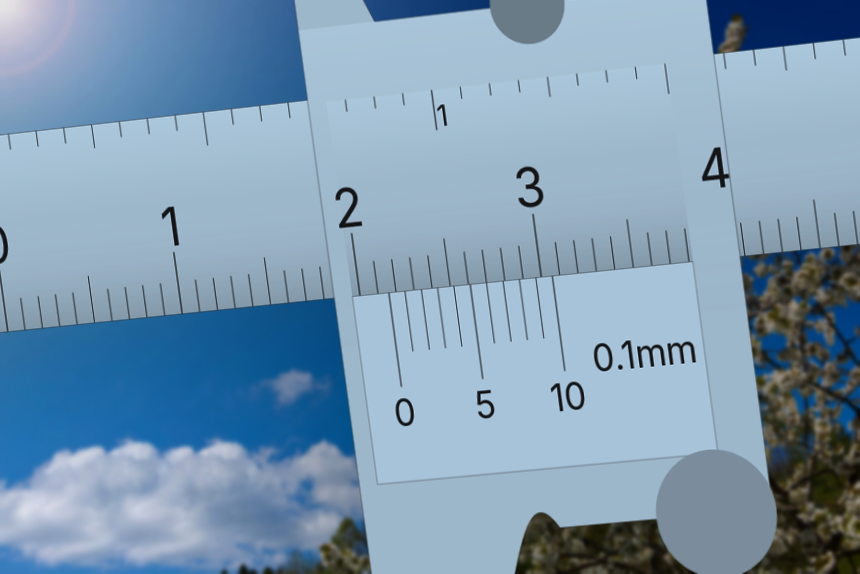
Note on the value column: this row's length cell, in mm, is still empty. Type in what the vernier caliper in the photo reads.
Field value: 21.6 mm
